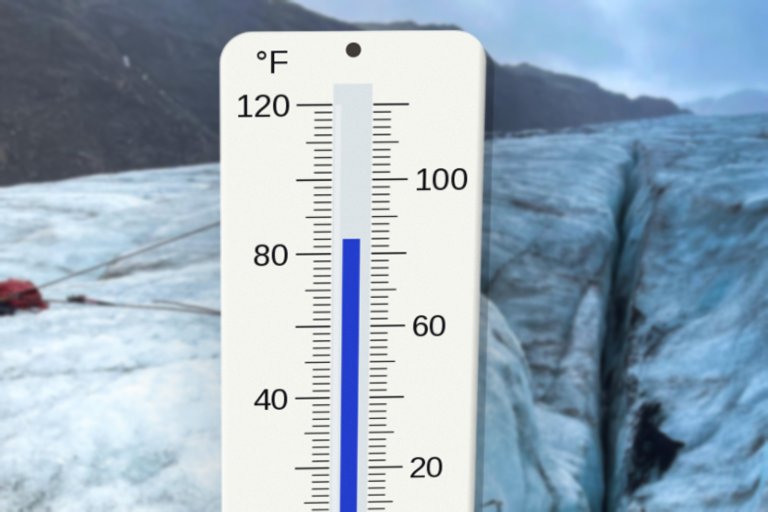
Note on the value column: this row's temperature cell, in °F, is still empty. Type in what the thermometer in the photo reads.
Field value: 84 °F
